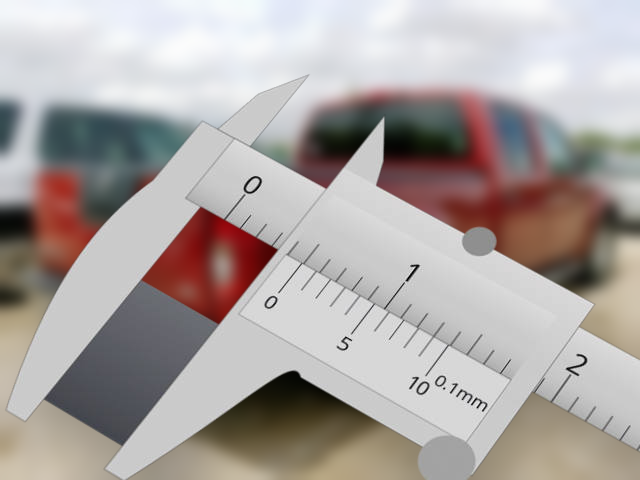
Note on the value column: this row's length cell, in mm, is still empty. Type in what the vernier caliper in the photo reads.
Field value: 4.9 mm
